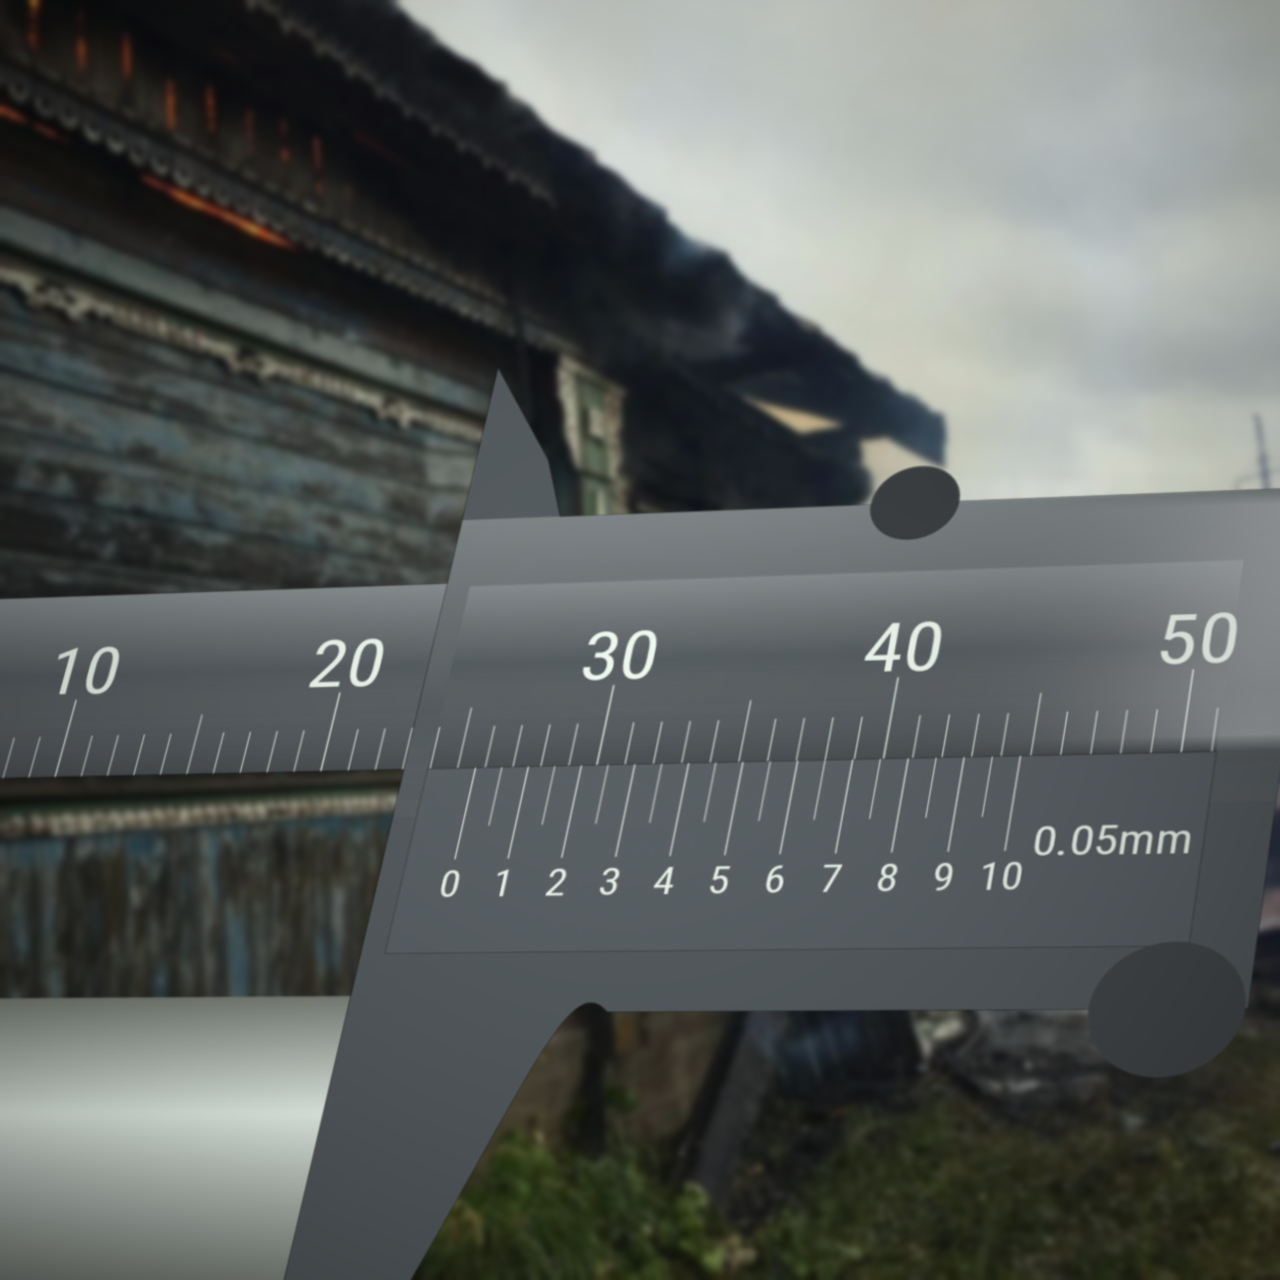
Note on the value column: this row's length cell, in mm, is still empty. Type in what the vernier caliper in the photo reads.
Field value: 25.65 mm
